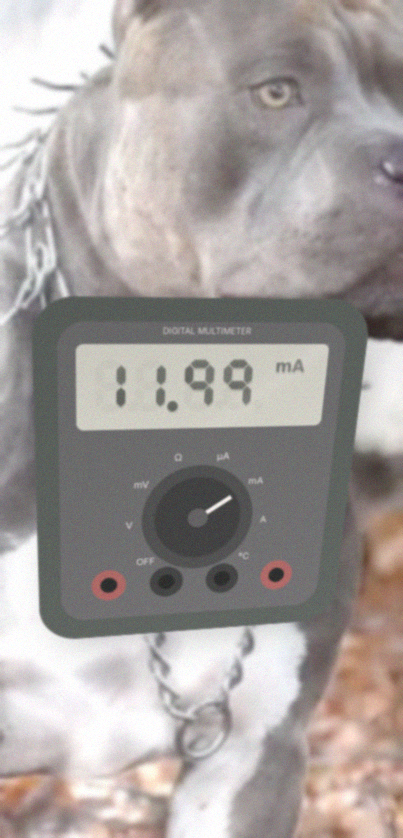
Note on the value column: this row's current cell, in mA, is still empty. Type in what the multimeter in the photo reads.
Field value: 11.99 mA
